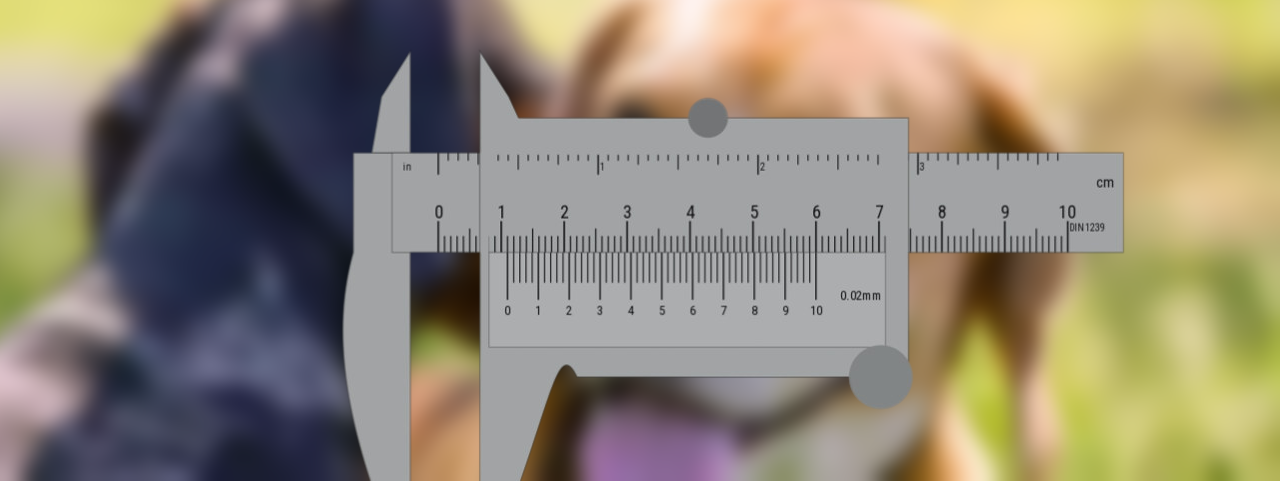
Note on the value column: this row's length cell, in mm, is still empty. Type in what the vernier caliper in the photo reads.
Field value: 11.0 mm
